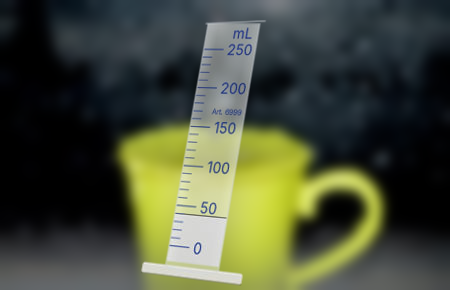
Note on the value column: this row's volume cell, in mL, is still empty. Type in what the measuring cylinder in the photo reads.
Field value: 40 mL
